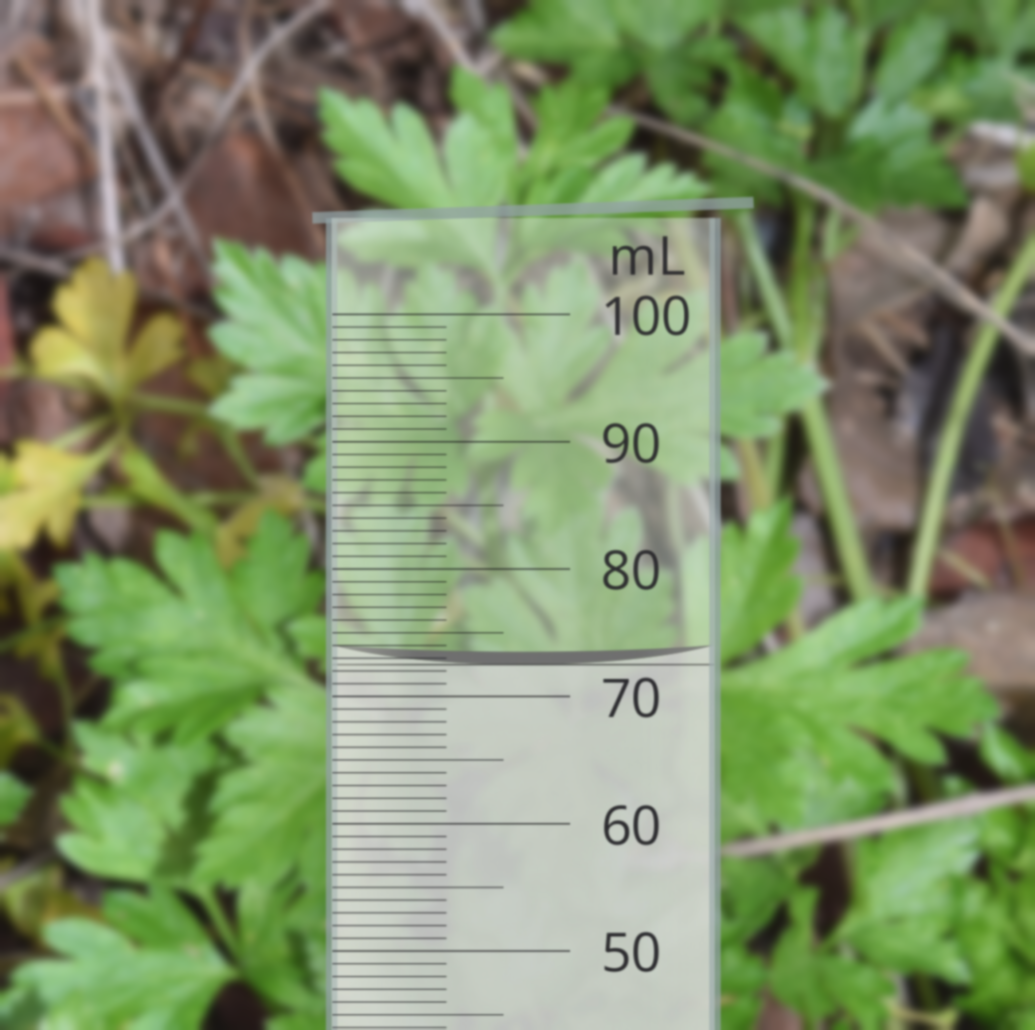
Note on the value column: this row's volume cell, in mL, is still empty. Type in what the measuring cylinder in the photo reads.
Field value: 72.5 mL
